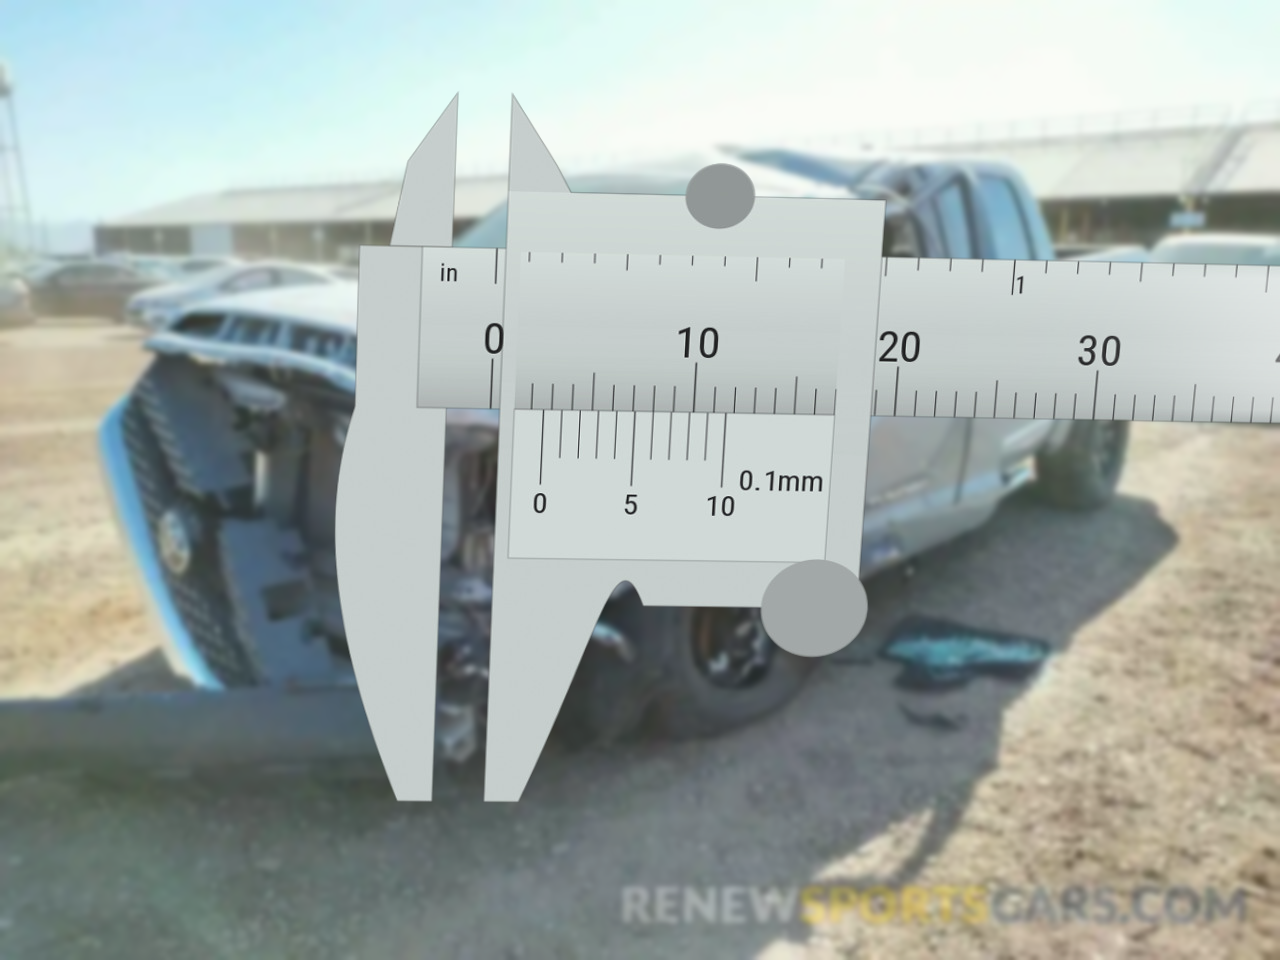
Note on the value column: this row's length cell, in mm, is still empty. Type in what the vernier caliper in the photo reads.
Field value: 2.6 mm
